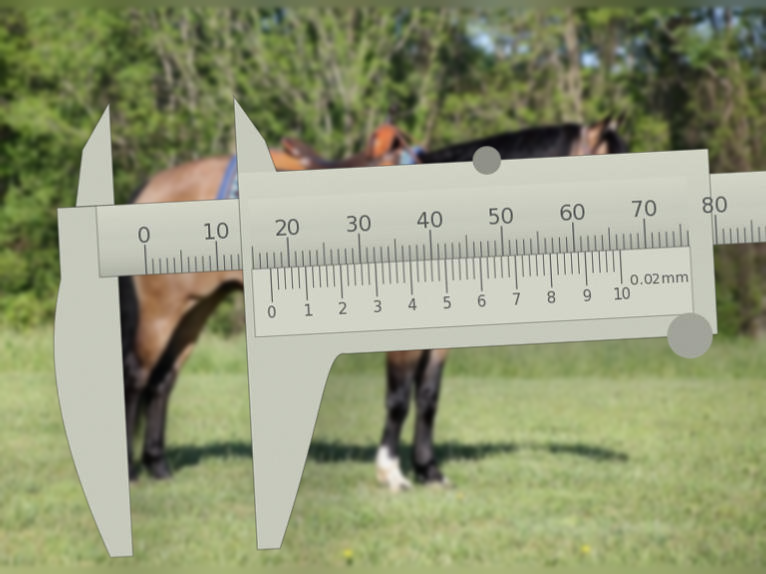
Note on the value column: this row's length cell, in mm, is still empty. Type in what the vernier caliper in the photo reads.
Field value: 17.4 mm
